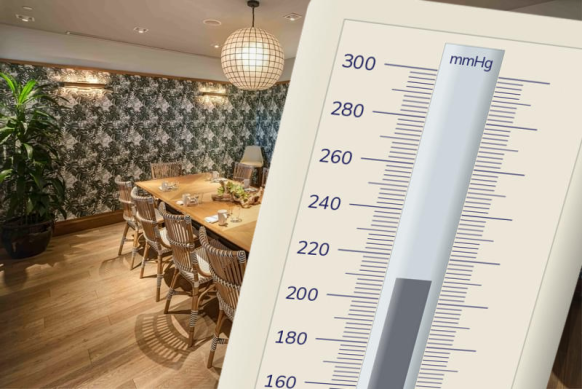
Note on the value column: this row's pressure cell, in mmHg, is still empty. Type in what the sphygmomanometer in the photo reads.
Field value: 210 mmHg
